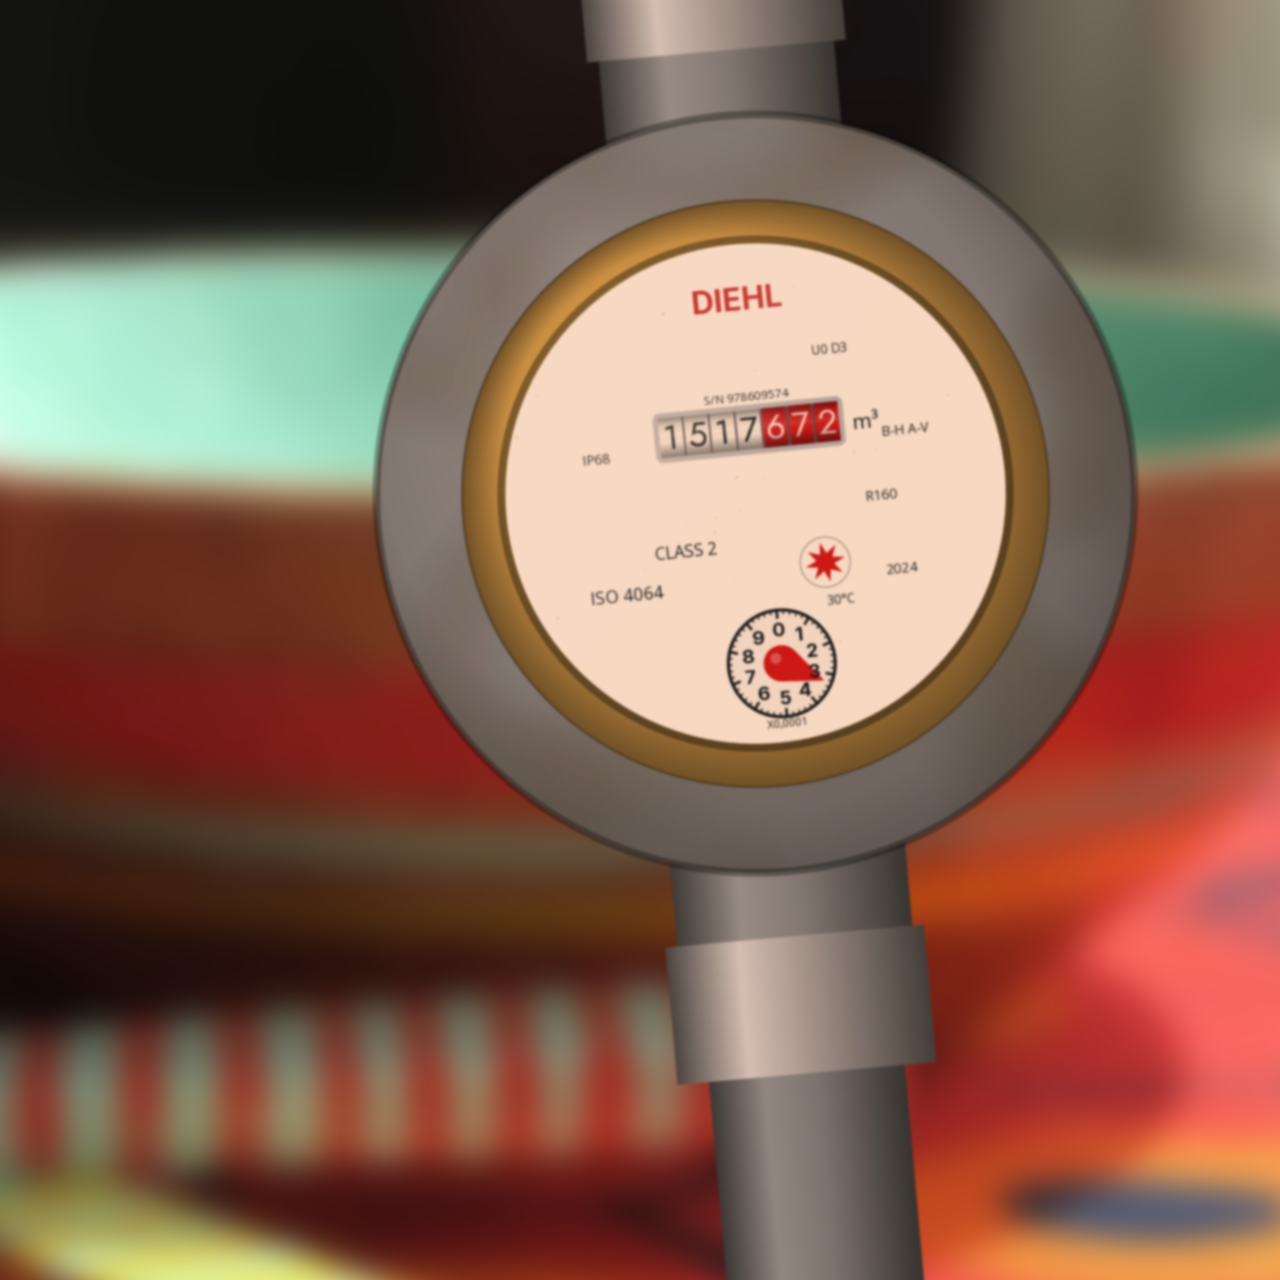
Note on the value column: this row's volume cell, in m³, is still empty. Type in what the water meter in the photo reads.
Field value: 1517.6723 m³
